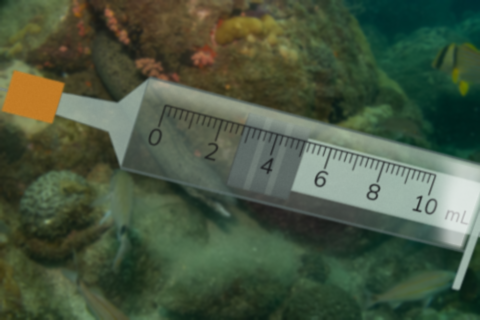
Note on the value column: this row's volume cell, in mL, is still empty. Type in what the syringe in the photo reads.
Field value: 2.8 mL
